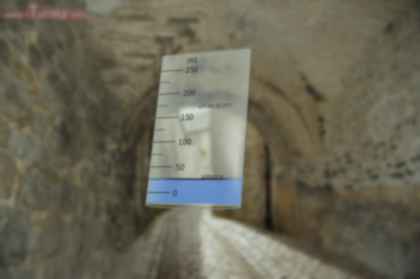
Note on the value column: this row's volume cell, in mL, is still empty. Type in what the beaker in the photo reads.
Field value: 25 mL
